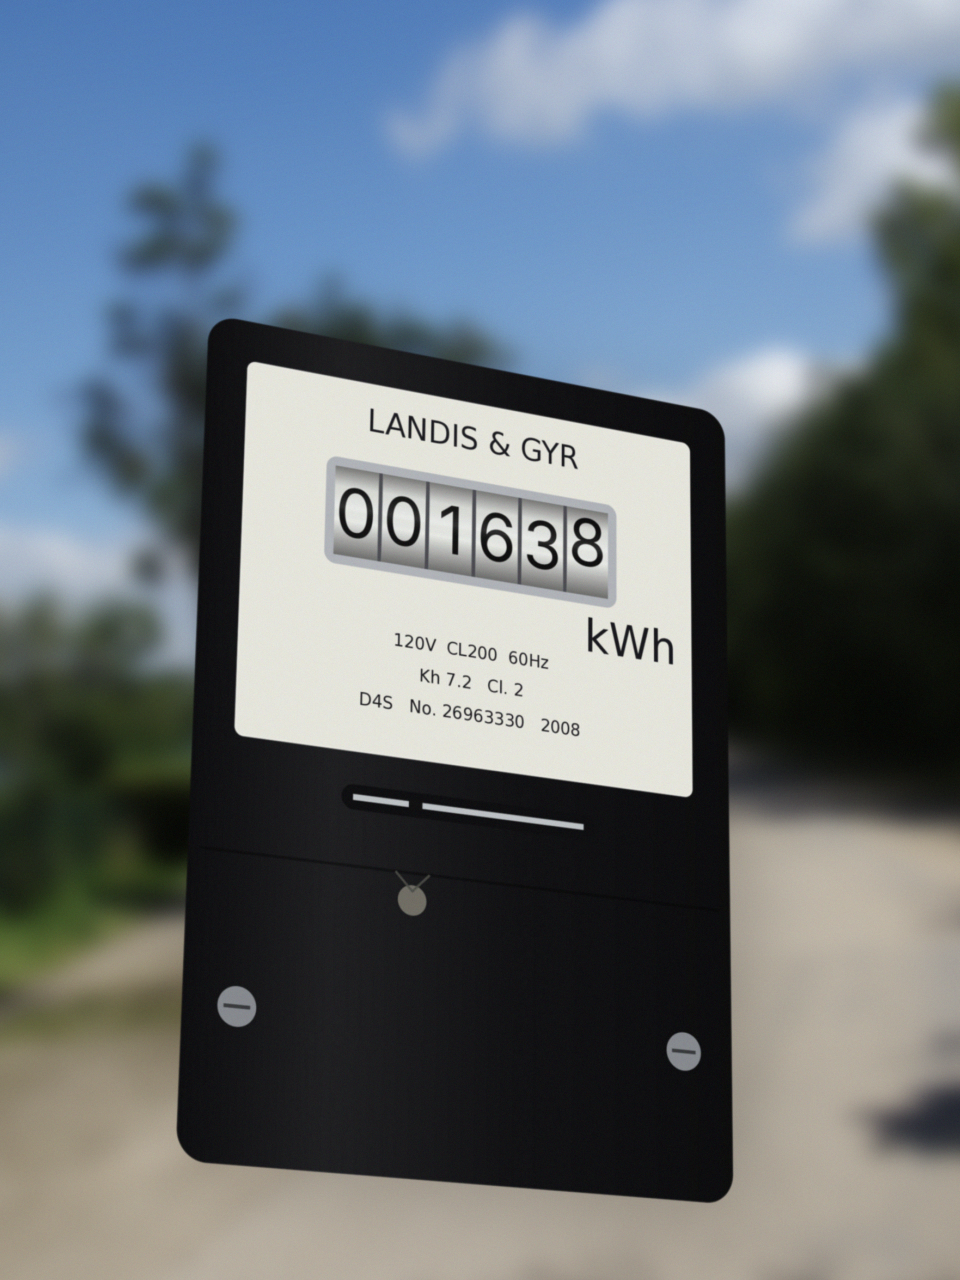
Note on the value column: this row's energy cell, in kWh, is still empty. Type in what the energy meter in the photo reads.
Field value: 1638 kWh
